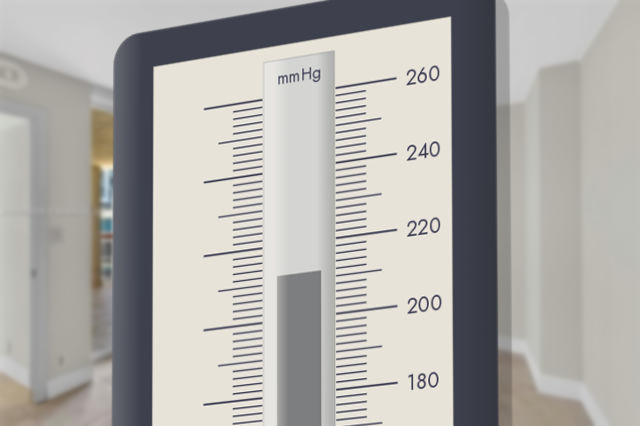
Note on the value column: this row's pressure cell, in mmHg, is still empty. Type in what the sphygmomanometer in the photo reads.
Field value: 212 mmHg
